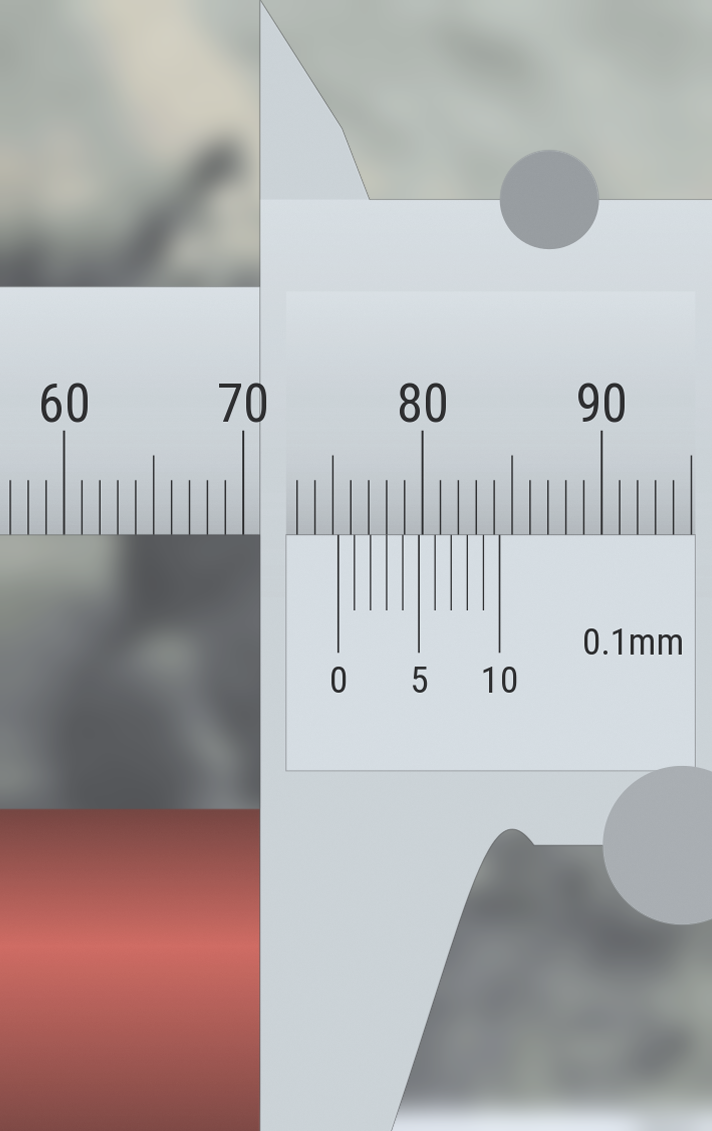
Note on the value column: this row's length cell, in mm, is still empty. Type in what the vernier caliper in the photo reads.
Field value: 75.3 mm
